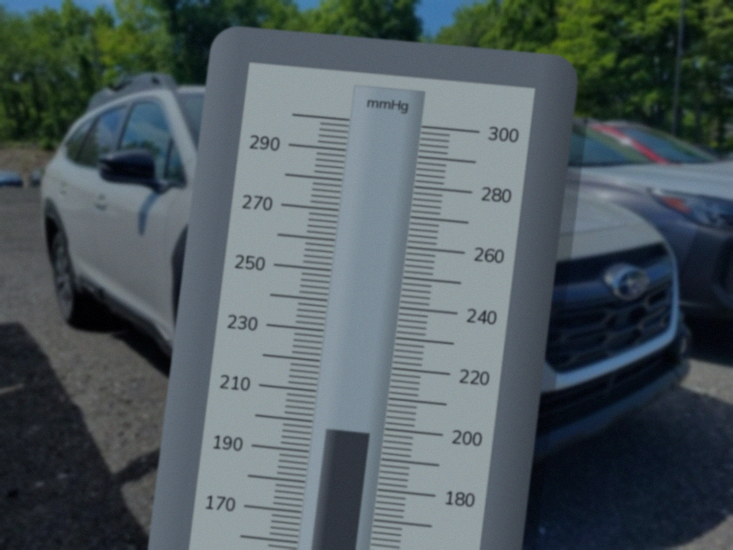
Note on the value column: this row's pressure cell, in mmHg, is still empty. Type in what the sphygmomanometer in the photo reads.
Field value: 198 mmHg
